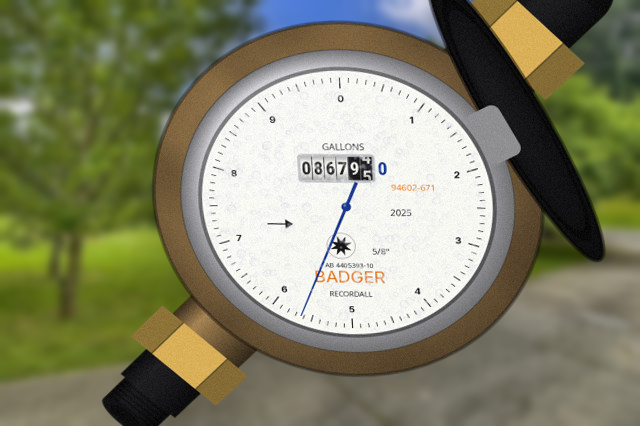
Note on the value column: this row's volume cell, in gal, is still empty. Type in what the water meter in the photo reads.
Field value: 867945.6 gal
